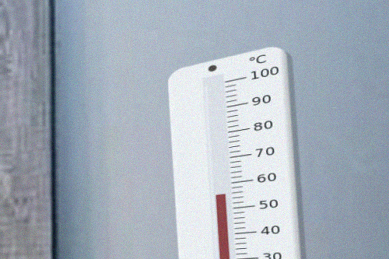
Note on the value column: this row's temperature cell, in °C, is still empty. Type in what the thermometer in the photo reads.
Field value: 56 °C
